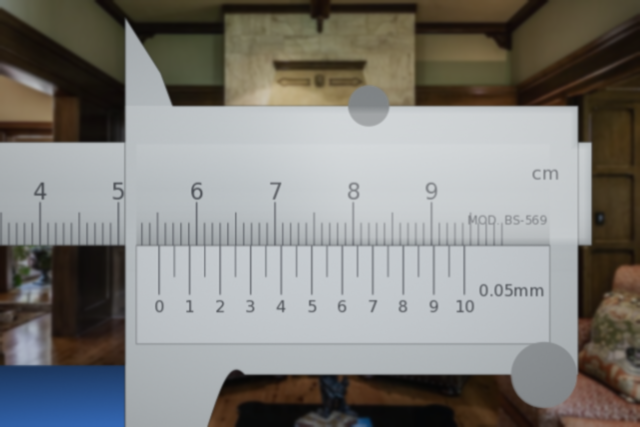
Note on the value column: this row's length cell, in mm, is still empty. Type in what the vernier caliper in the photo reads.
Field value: 55.2 mm
